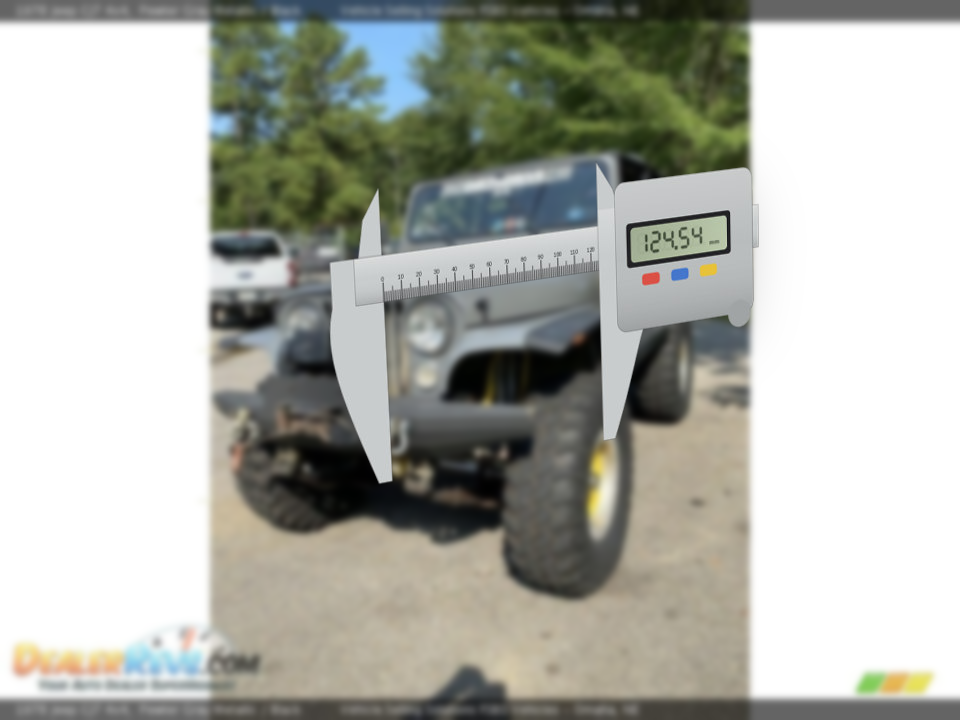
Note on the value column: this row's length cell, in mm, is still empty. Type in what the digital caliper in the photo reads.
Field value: 124.54 mm
